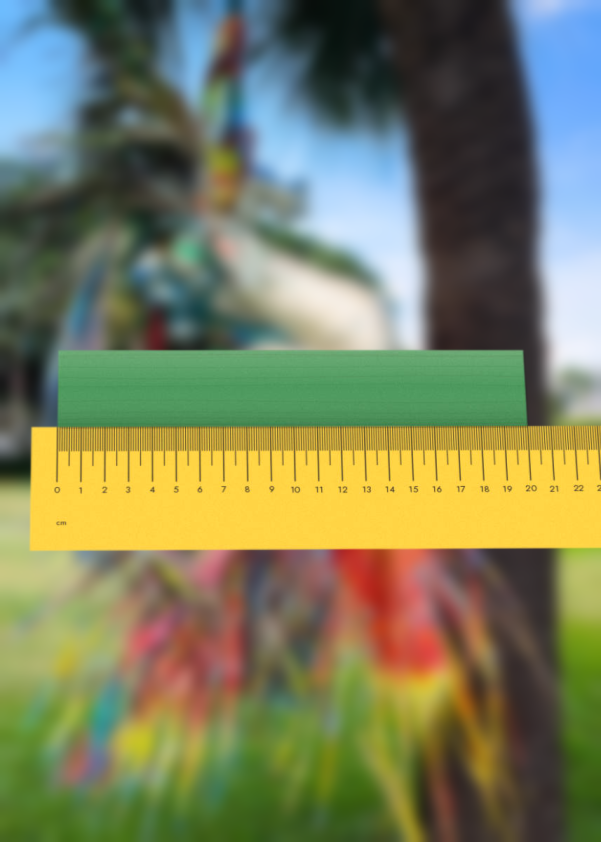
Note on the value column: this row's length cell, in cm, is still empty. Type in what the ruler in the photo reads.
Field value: 20 cm
